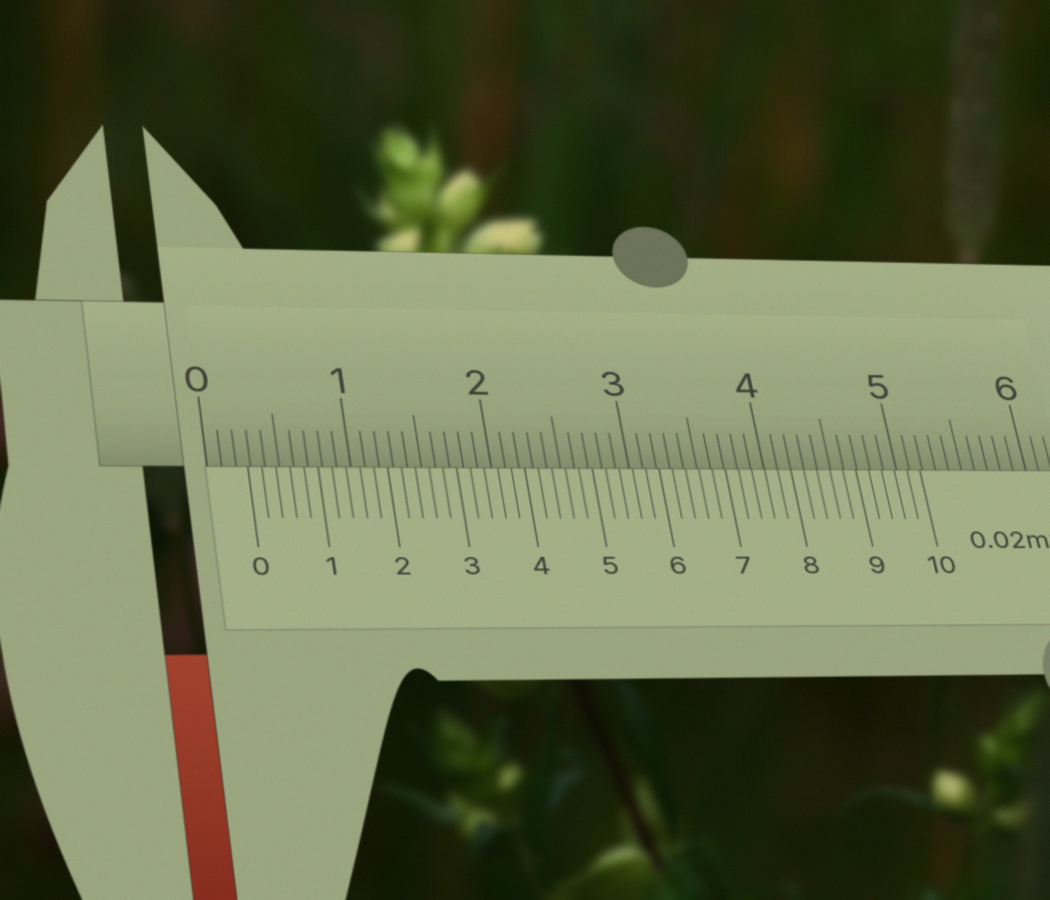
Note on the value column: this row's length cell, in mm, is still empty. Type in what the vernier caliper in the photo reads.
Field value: 2.8 mm
